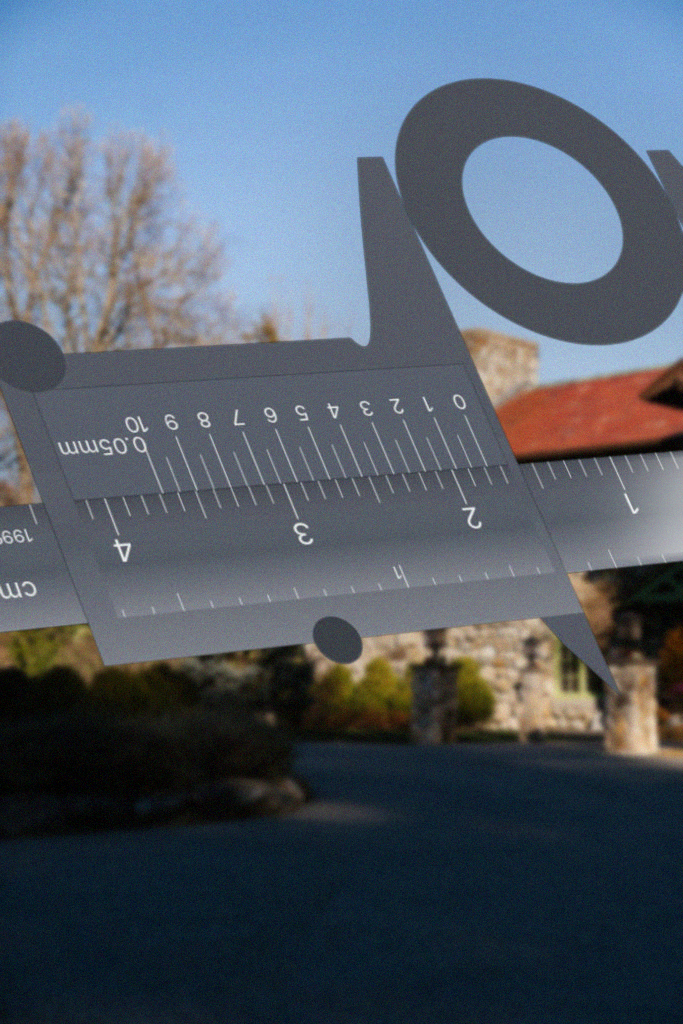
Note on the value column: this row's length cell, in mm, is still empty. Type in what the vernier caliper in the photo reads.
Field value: 17.8 mm
